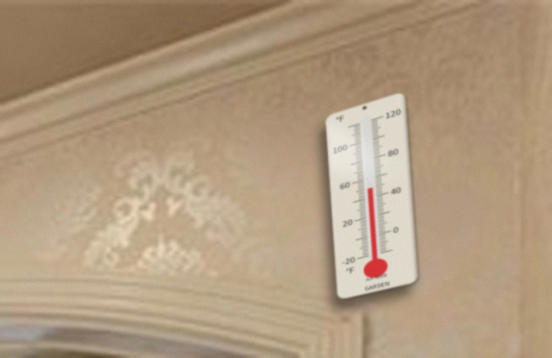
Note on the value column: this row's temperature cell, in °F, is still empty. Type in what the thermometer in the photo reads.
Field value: 50 °F
